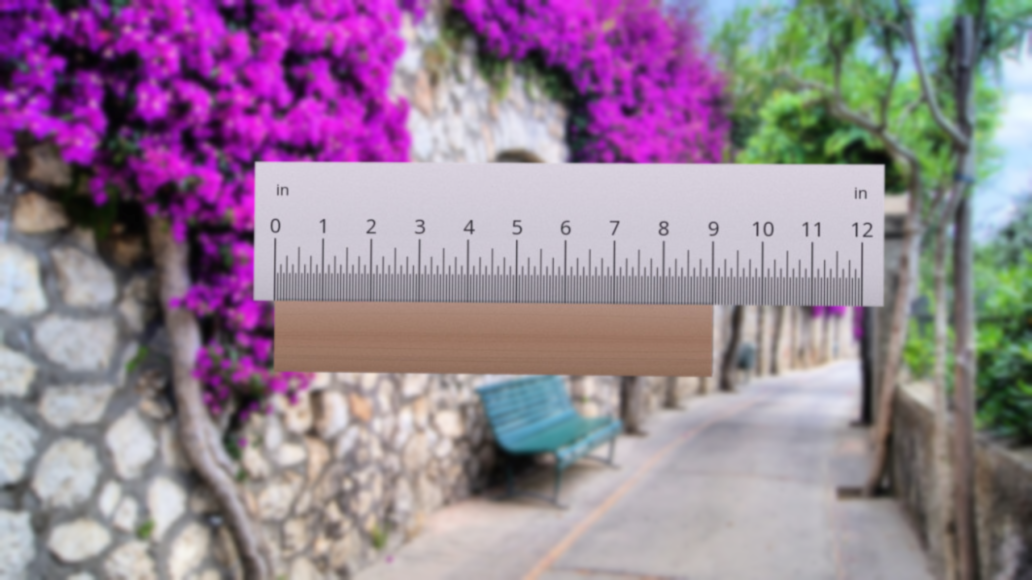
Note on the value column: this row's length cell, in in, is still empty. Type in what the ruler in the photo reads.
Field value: 9 in
